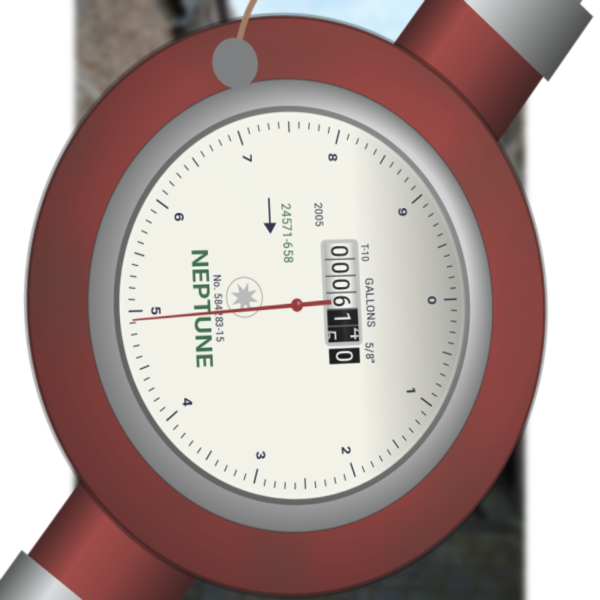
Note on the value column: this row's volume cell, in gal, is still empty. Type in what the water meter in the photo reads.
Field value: 6144.9 gal
